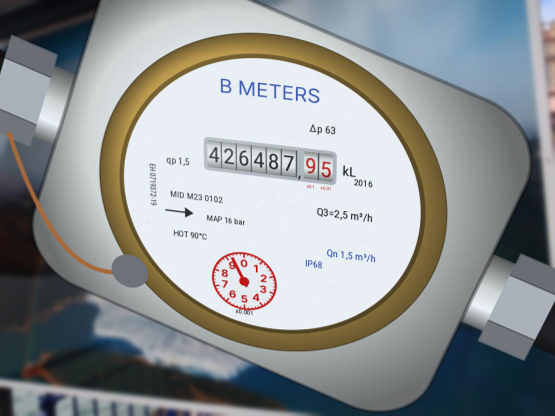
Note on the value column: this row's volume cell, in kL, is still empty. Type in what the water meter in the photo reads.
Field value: 426487.949 kL
